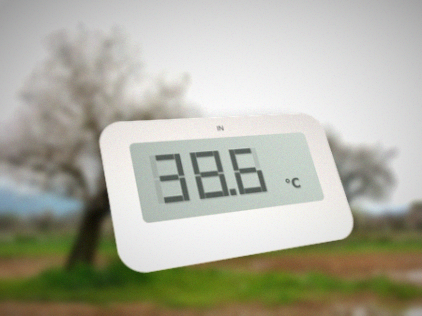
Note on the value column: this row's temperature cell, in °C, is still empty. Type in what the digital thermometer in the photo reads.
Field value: 38.6 °C
